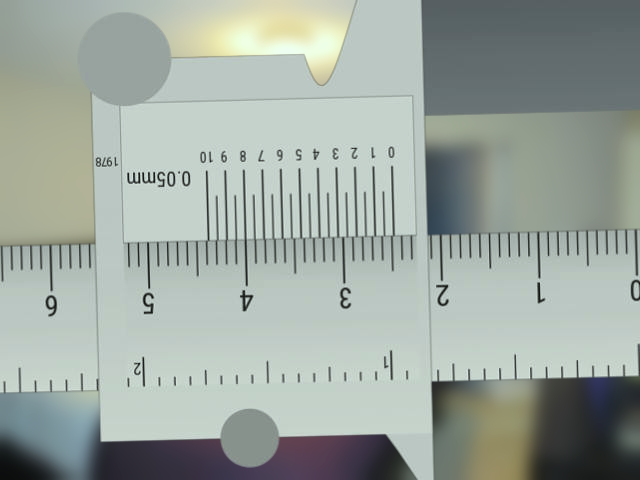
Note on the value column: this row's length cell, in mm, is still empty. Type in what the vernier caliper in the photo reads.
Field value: 24.8 mm
